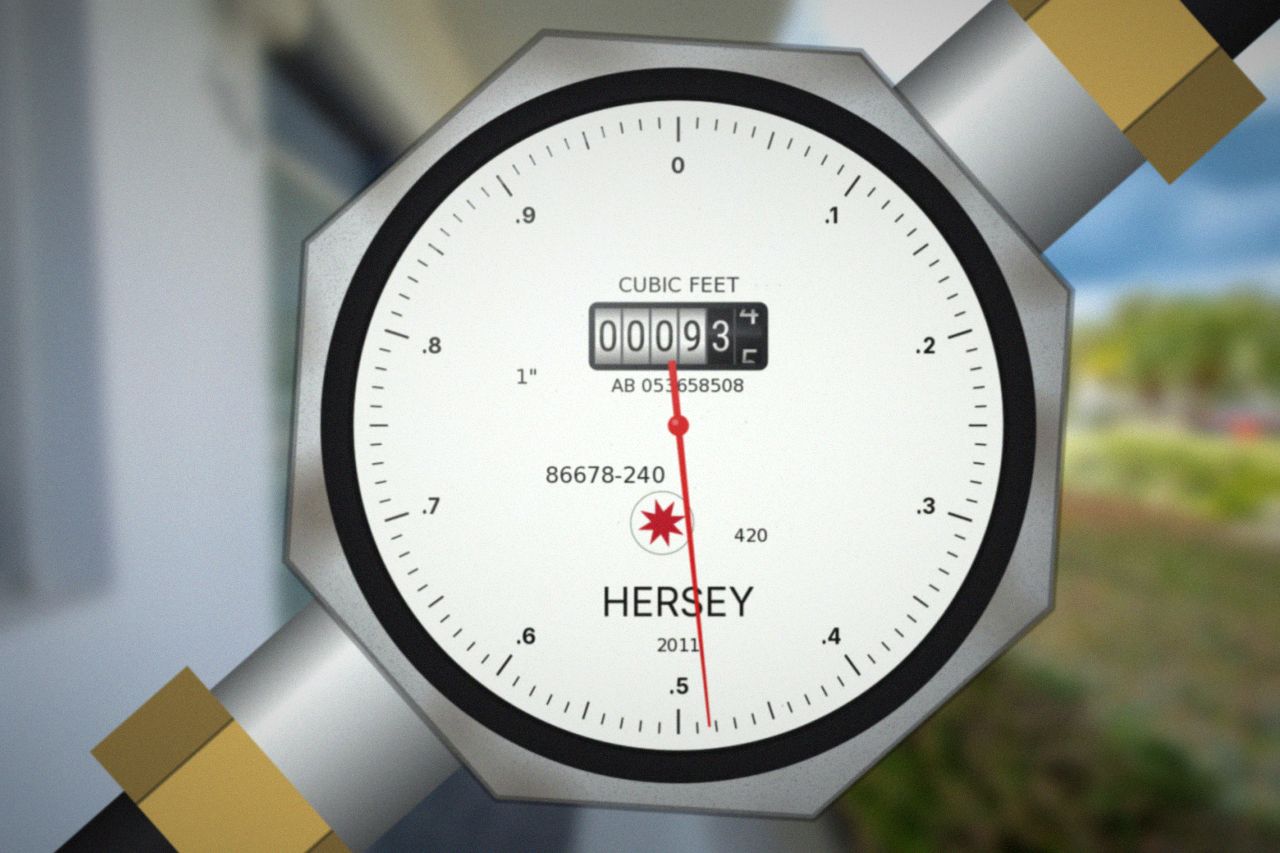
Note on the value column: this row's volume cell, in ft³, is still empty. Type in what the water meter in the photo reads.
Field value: 934.48 ft³
